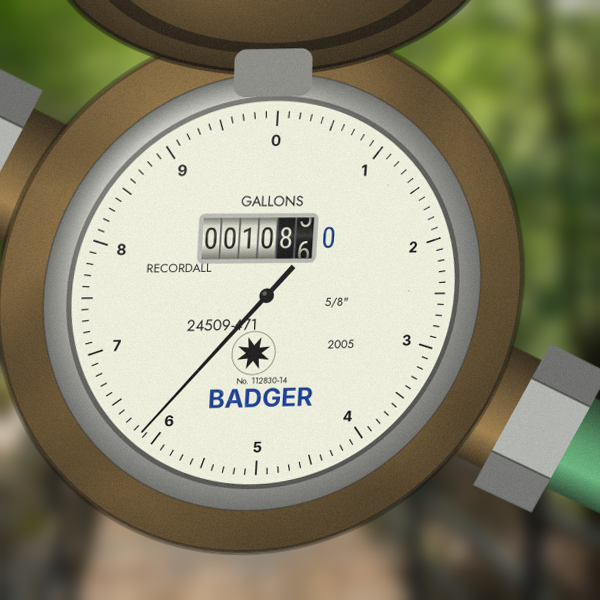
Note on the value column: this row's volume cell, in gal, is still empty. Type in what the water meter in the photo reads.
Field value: 10856.1 gal
